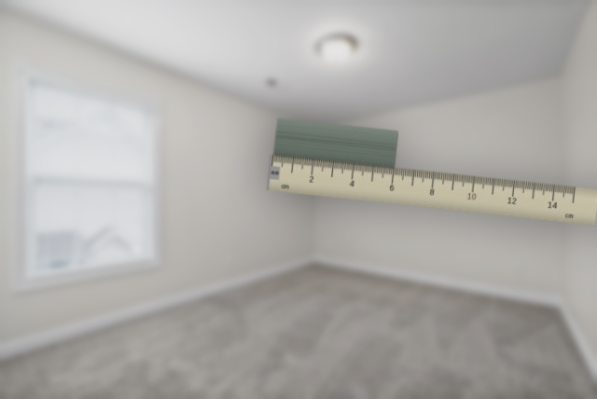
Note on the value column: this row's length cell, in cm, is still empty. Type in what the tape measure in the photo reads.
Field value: 6 cm
